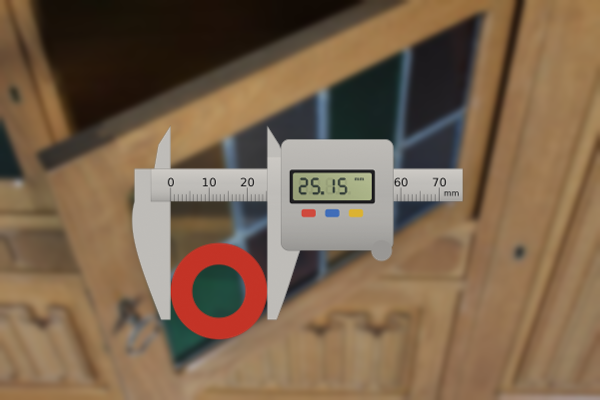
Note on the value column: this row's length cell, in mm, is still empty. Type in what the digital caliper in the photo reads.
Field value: 25.15 mm
